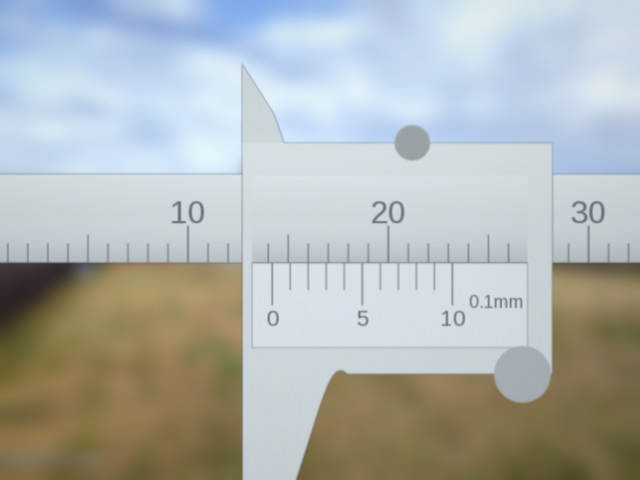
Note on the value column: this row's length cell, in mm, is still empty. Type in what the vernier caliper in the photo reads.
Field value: 14.2 mm
